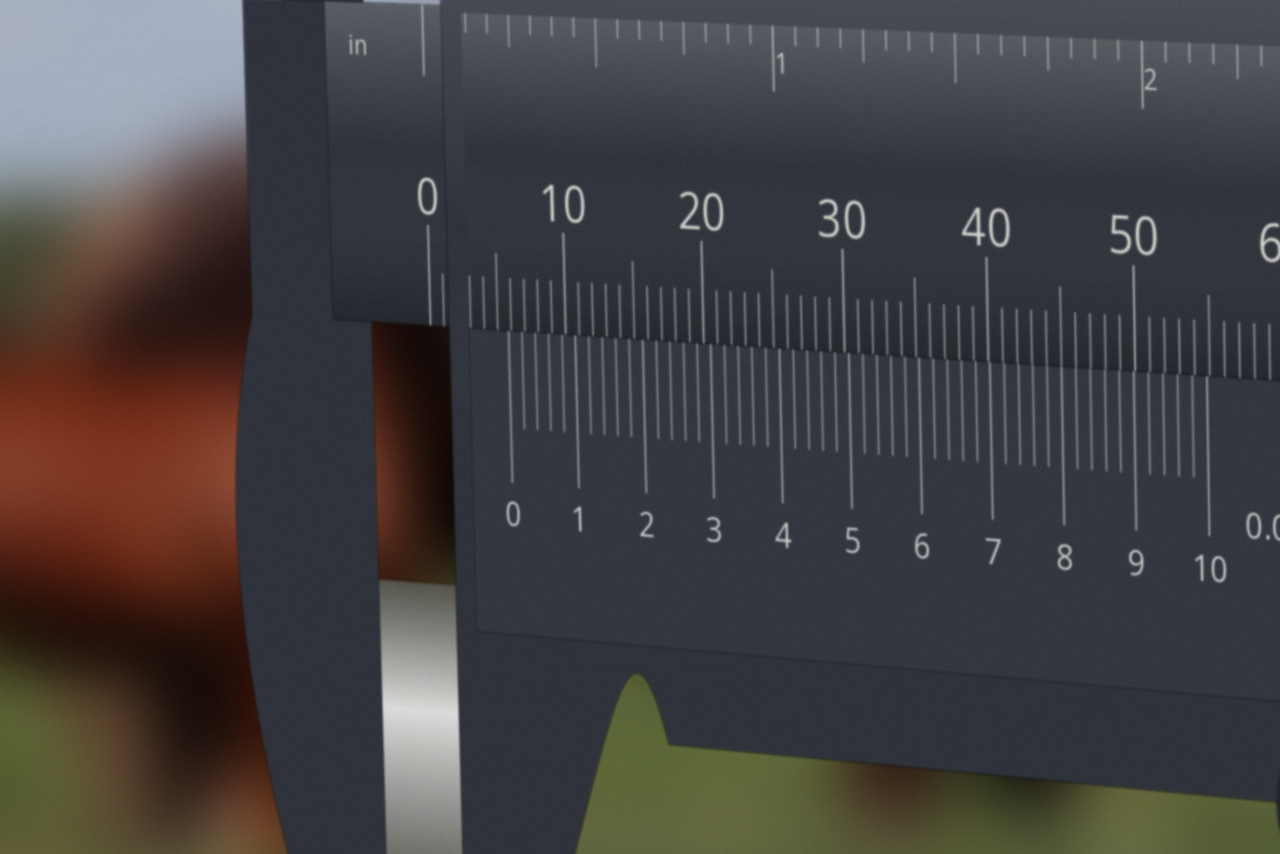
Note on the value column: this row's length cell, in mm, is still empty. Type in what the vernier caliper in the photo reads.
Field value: 5.8 mm
